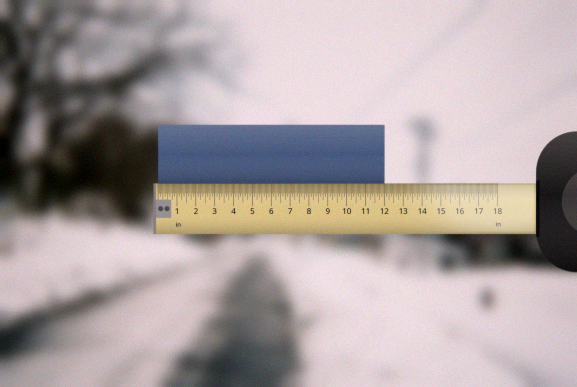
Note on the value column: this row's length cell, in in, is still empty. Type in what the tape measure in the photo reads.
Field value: 12 in
